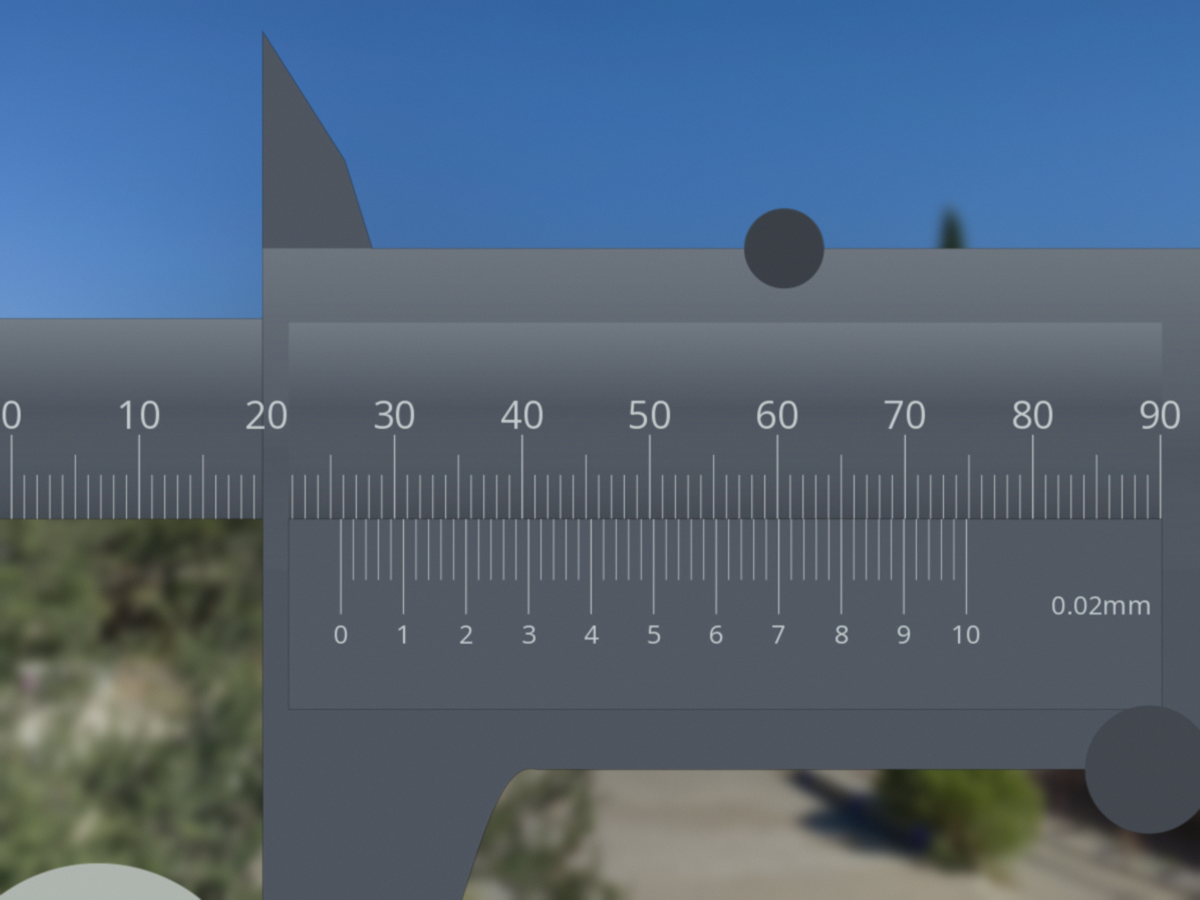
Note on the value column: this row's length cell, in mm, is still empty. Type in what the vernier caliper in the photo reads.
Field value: 25.8 mm
